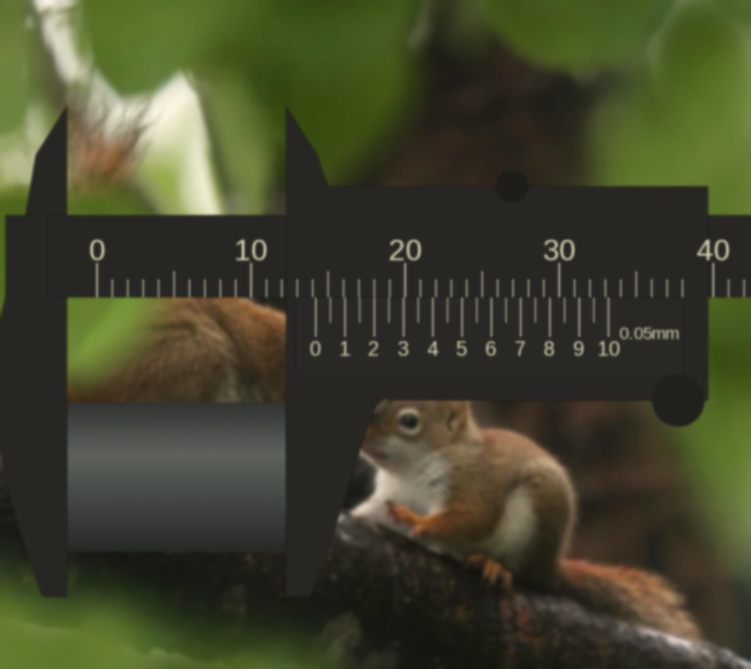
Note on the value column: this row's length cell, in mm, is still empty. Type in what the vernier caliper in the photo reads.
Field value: 14.2 mm
